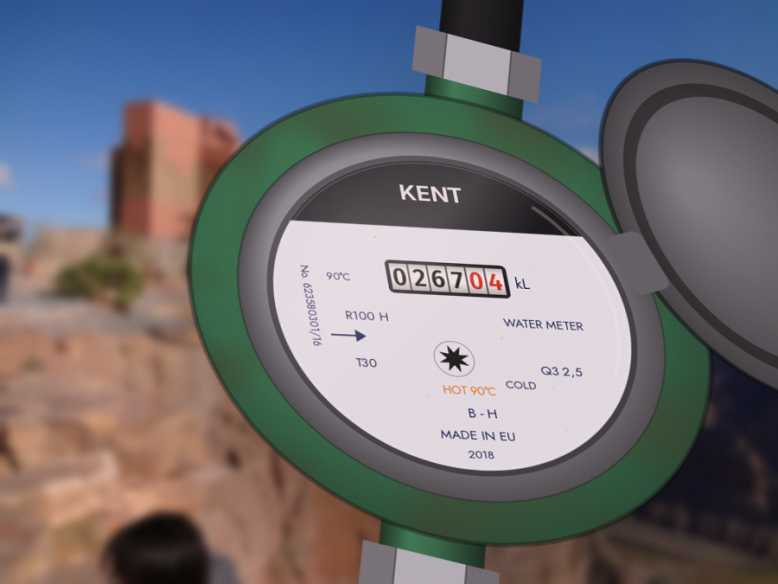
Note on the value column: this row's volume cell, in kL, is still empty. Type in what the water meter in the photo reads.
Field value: 267.04 kL
